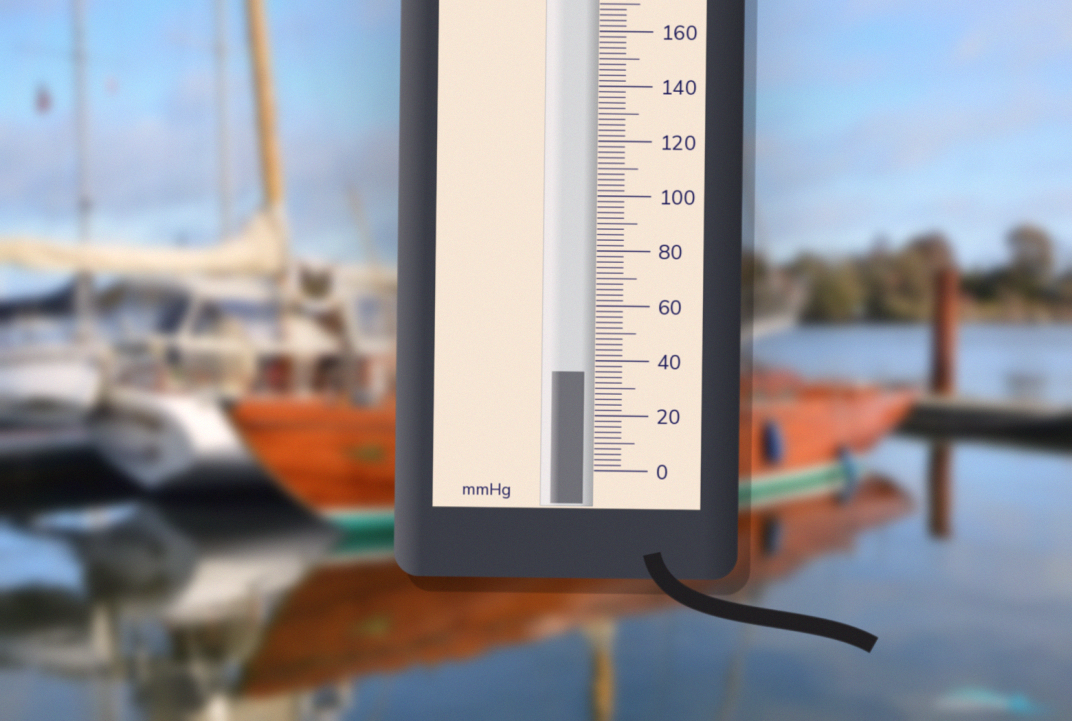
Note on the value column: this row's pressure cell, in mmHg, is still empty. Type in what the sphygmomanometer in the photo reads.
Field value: 36 mmHg
